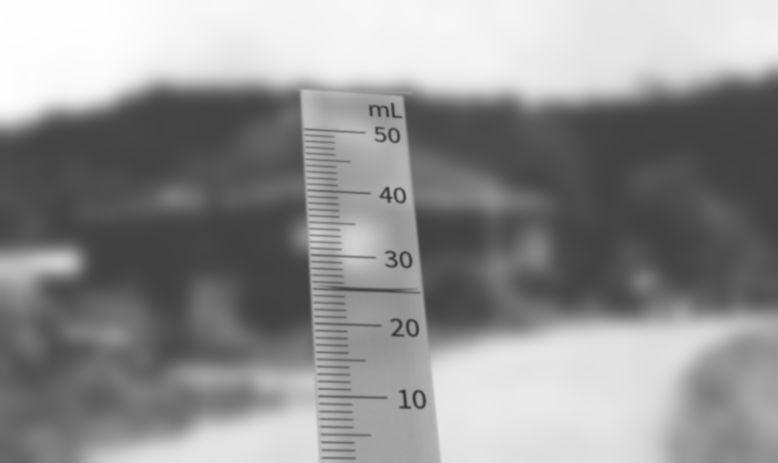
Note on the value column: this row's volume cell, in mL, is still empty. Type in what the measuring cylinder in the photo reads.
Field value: 25 mL
